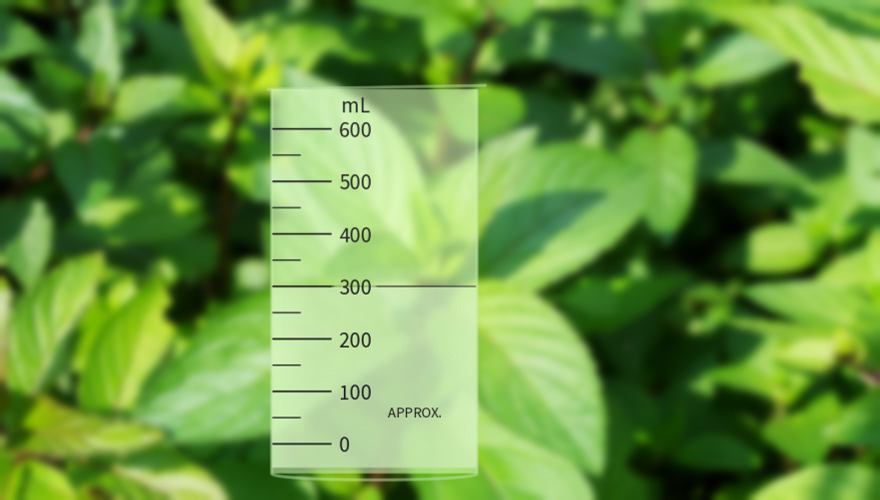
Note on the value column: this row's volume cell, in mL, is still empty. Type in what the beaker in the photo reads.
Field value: 300 mL
